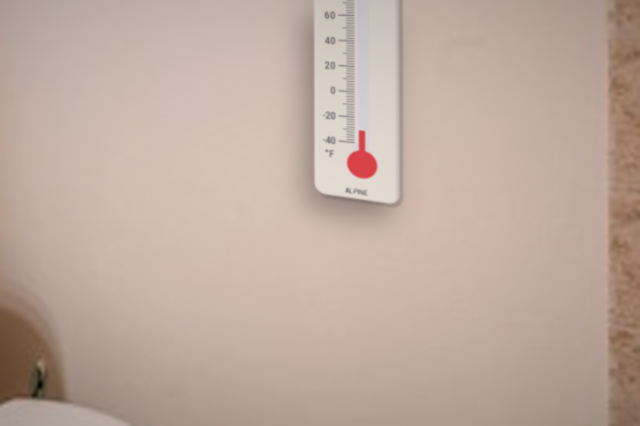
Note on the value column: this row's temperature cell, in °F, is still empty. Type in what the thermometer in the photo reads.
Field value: -30 °F
